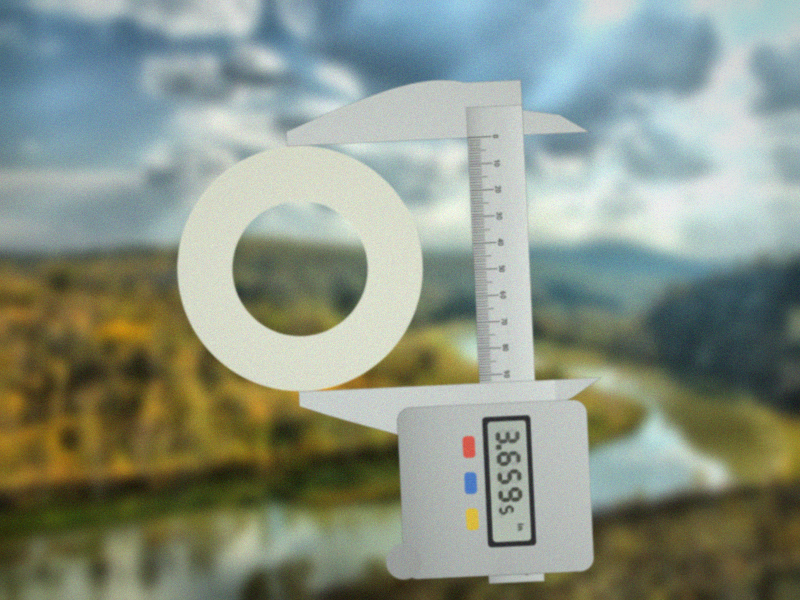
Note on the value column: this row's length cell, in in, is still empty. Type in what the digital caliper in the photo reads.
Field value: 3.6595 in
